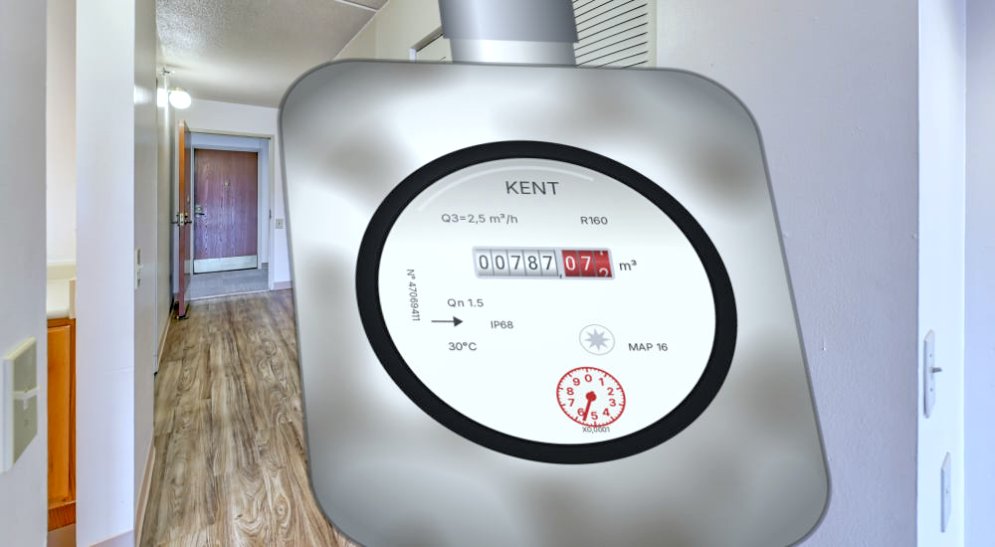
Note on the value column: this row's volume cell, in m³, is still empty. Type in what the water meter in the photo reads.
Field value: 787.0715 m³
